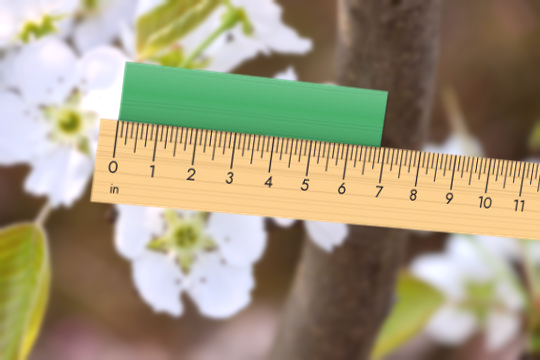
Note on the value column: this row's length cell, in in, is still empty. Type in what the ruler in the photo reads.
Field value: 6.875 in
